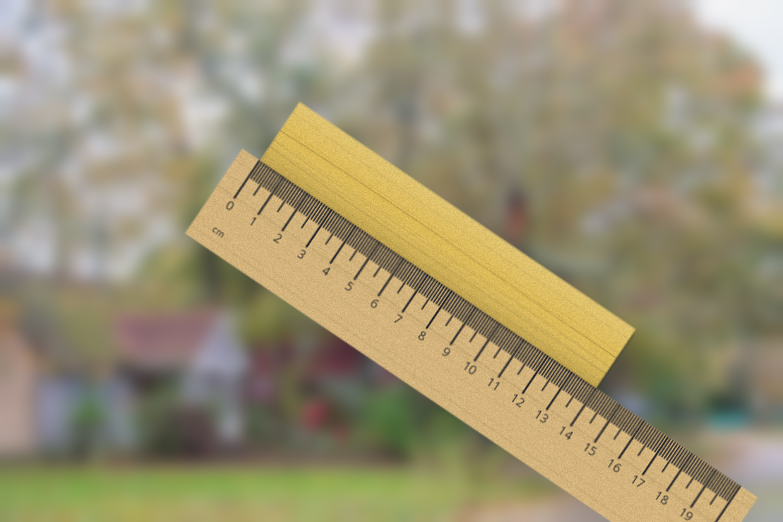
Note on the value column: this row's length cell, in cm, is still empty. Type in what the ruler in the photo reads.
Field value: 14 cm
